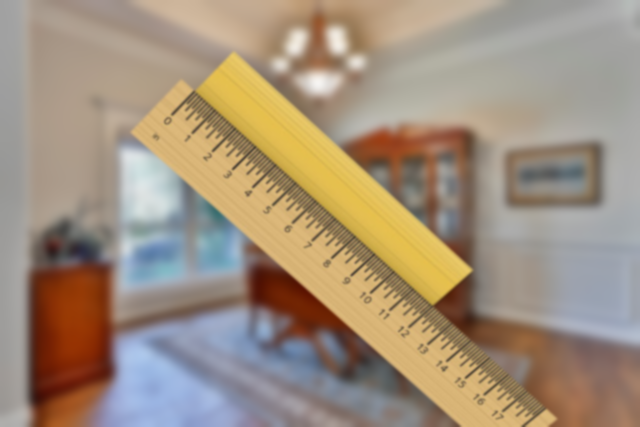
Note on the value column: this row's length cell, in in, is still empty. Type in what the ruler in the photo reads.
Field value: 12 in
